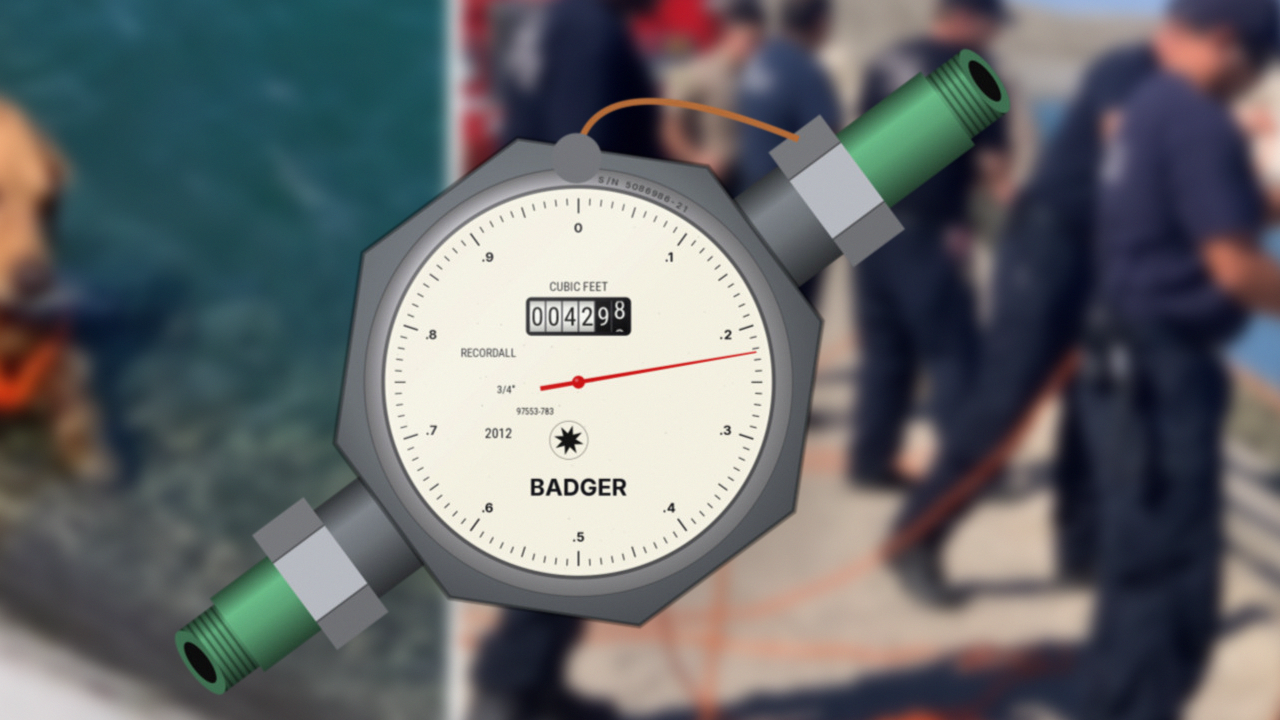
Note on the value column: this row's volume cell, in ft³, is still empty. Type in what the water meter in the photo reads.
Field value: 4298.22 ft³
